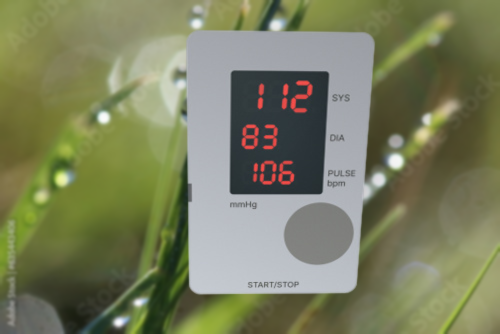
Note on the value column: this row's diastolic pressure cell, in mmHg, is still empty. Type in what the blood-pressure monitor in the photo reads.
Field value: 83 mmHg
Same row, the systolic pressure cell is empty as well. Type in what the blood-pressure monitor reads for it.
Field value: 112 mmHg
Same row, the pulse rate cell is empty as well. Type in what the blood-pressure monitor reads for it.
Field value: 106 bpm
